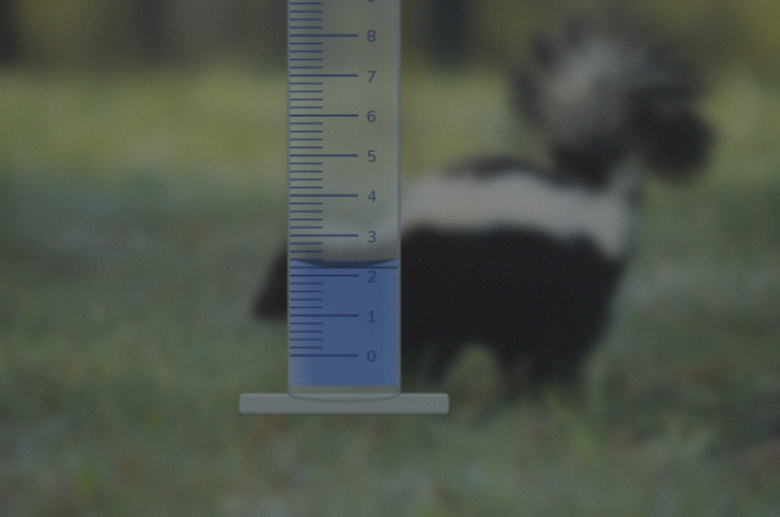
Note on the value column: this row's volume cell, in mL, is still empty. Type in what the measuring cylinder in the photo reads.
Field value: 2.2 mL
